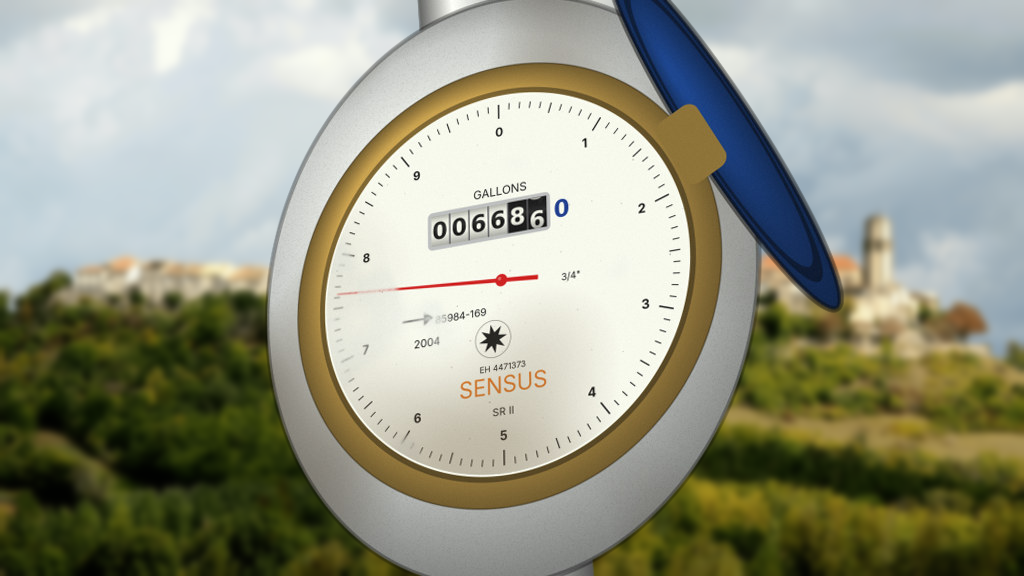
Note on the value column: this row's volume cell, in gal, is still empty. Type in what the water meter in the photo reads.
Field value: 66857.6 gal
